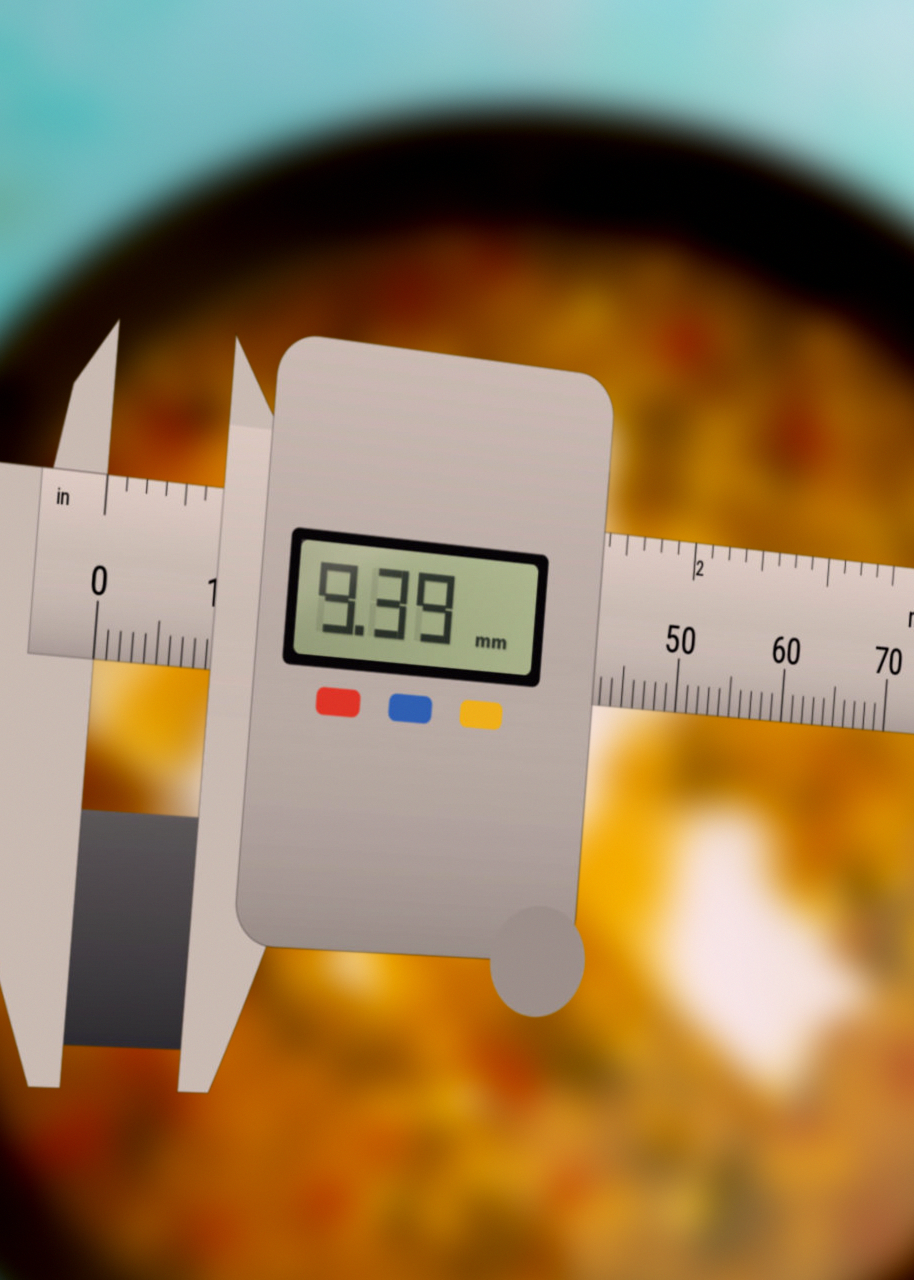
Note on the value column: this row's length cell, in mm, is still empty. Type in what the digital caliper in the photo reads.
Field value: 9.39 mm
